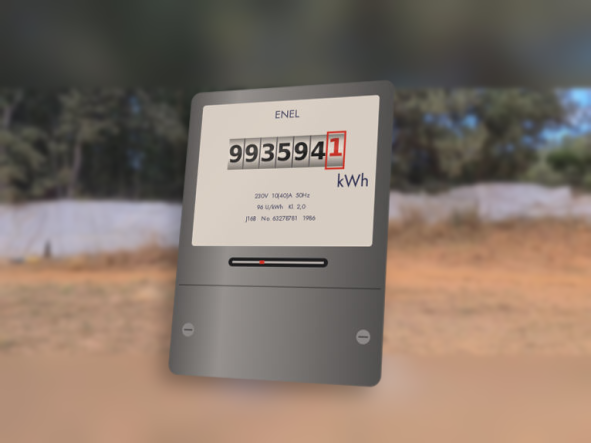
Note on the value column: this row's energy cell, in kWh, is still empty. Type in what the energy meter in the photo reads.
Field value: 993594.1 kWh
